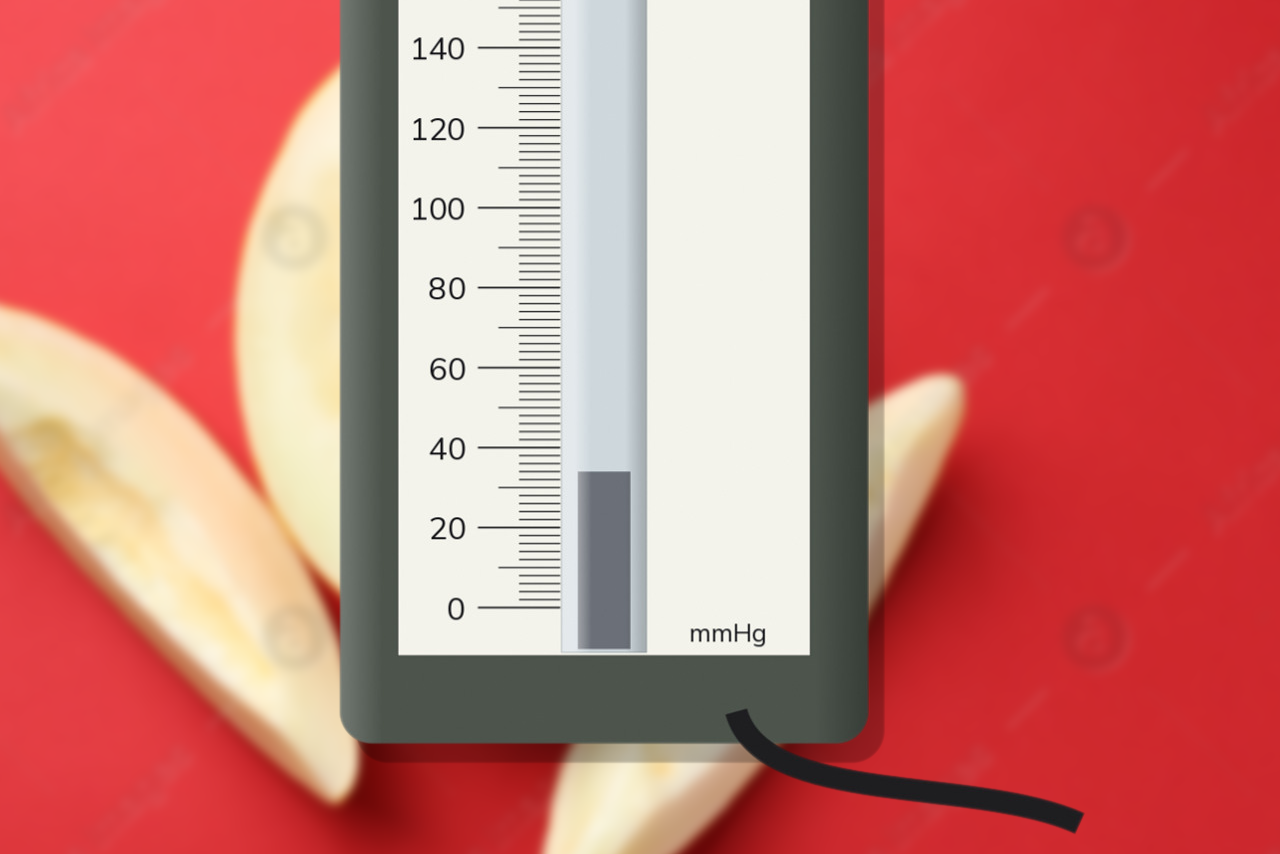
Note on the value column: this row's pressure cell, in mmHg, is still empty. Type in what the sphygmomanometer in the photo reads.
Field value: 34 mmHg
